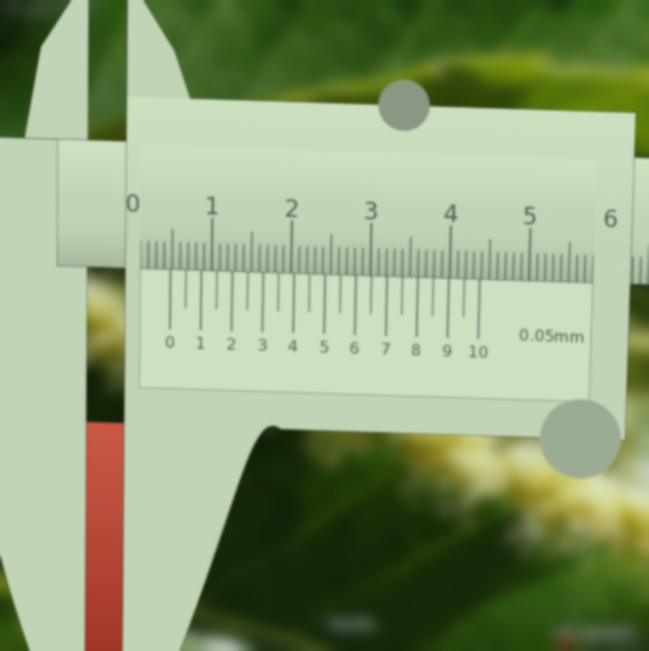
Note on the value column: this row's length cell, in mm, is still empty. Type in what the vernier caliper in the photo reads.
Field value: 4.8 mm
